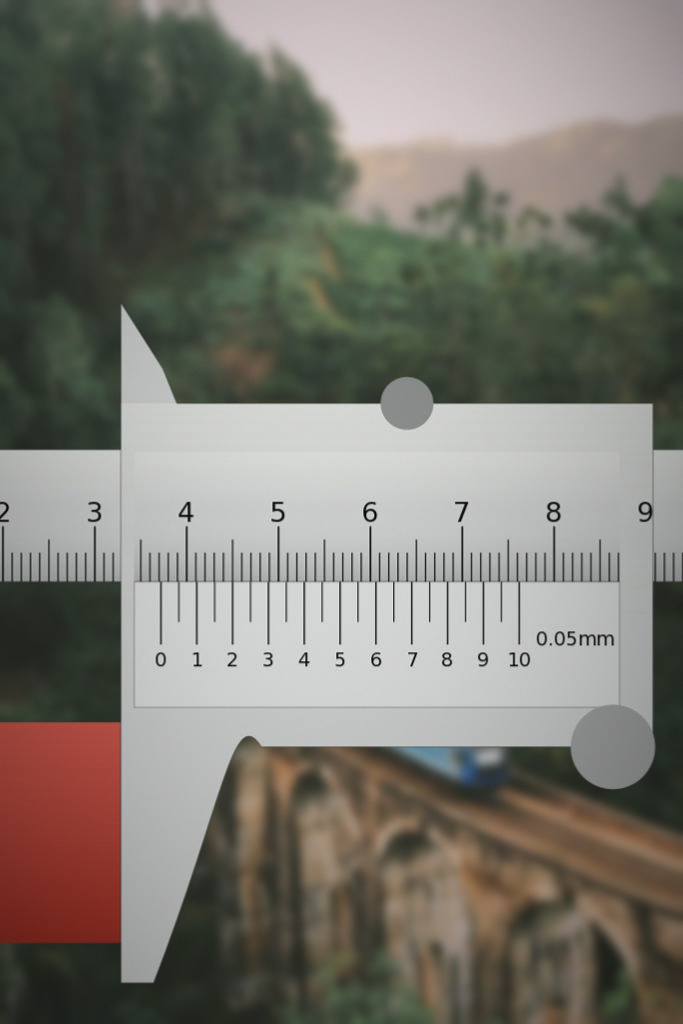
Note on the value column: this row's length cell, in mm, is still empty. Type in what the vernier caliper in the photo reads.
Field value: 37.2 mm
